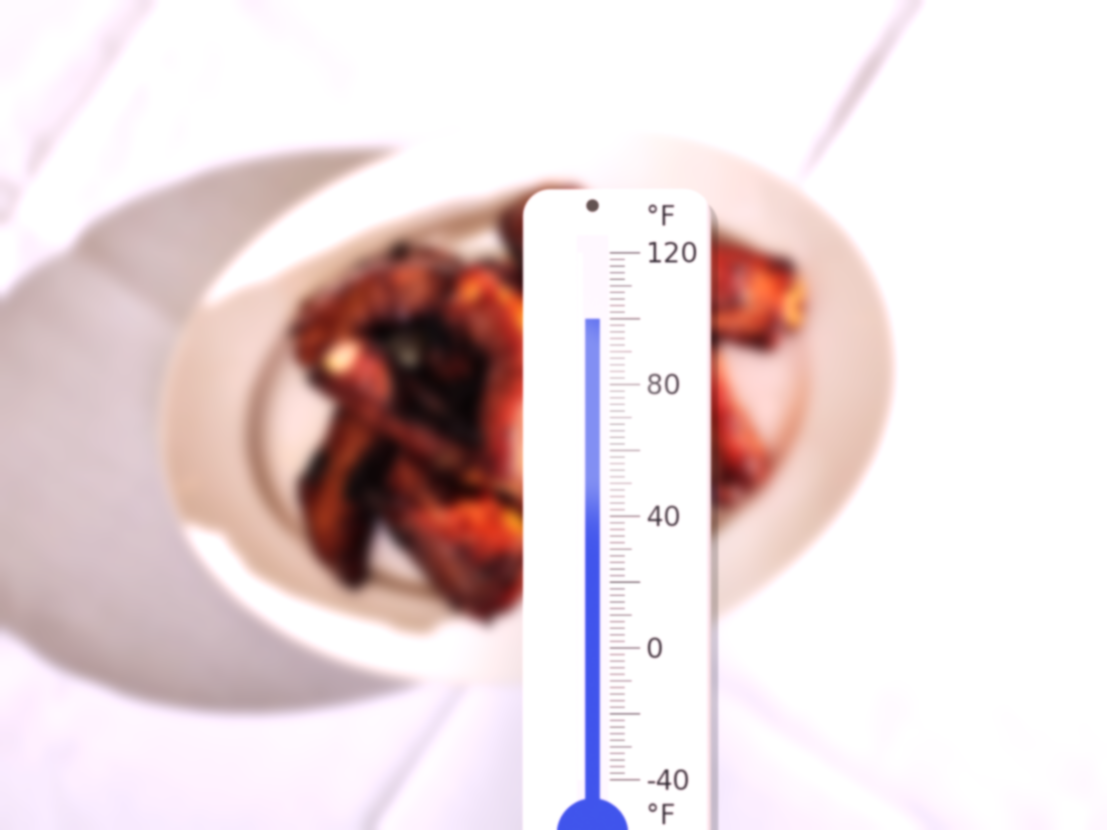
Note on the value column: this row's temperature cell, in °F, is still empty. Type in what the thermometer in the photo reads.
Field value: 100 °F
